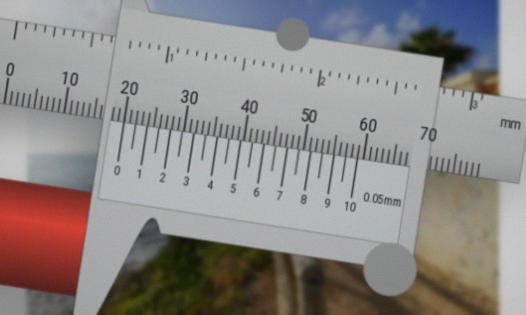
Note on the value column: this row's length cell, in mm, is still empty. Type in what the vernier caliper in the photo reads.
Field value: 20.0 mm
